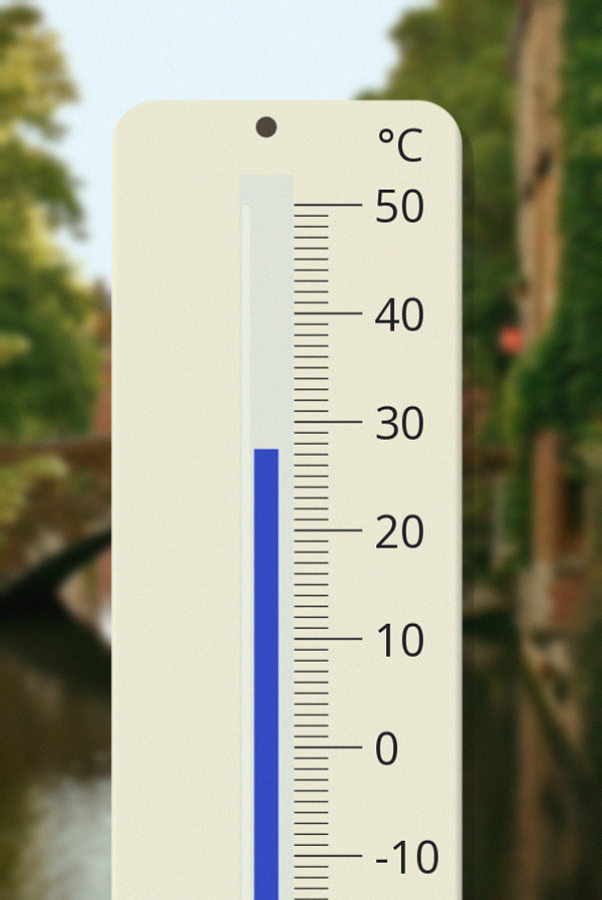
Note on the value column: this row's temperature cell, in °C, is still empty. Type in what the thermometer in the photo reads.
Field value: 27.5 °C
